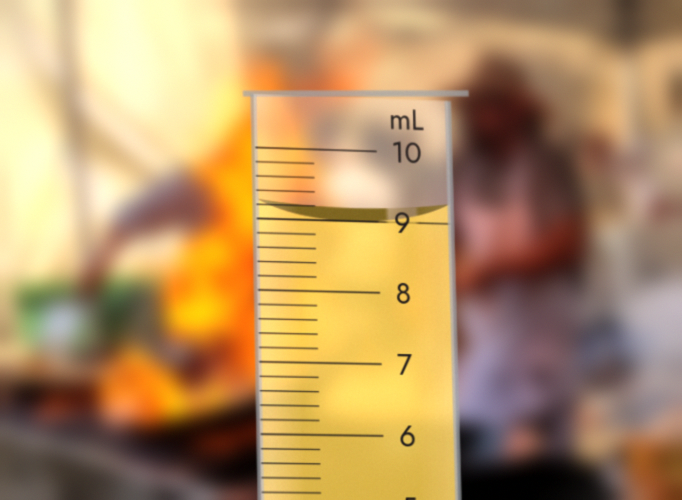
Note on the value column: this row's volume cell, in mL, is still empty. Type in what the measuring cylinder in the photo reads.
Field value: 9 mL
